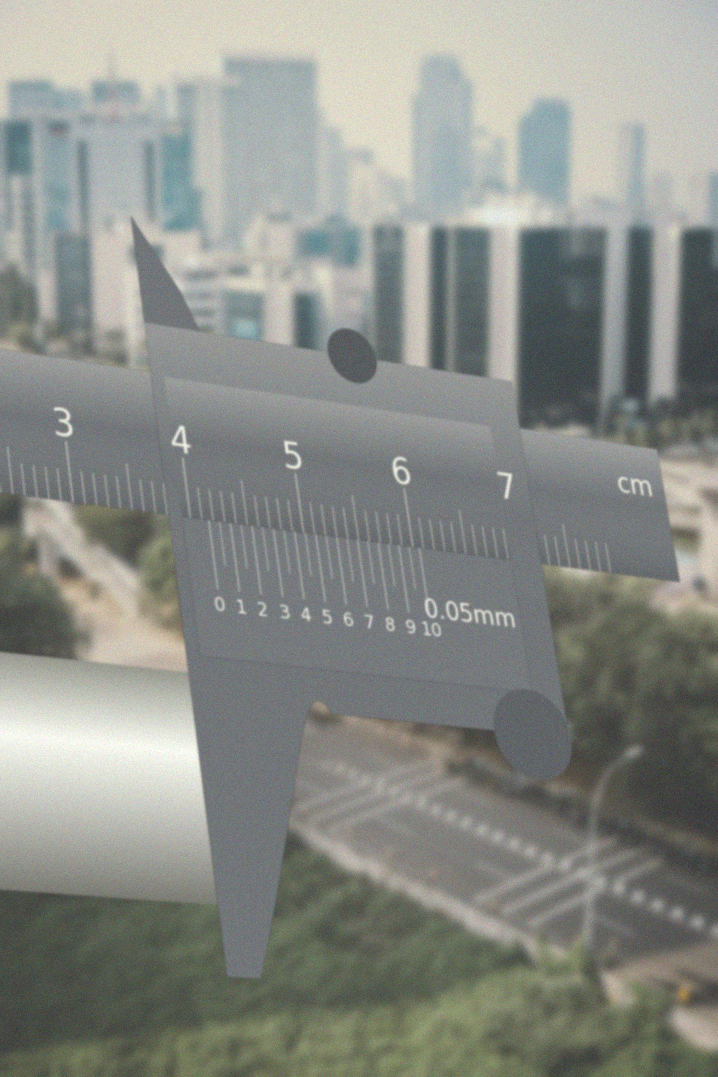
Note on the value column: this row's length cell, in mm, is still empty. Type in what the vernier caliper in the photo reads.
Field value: 41.6 mm
